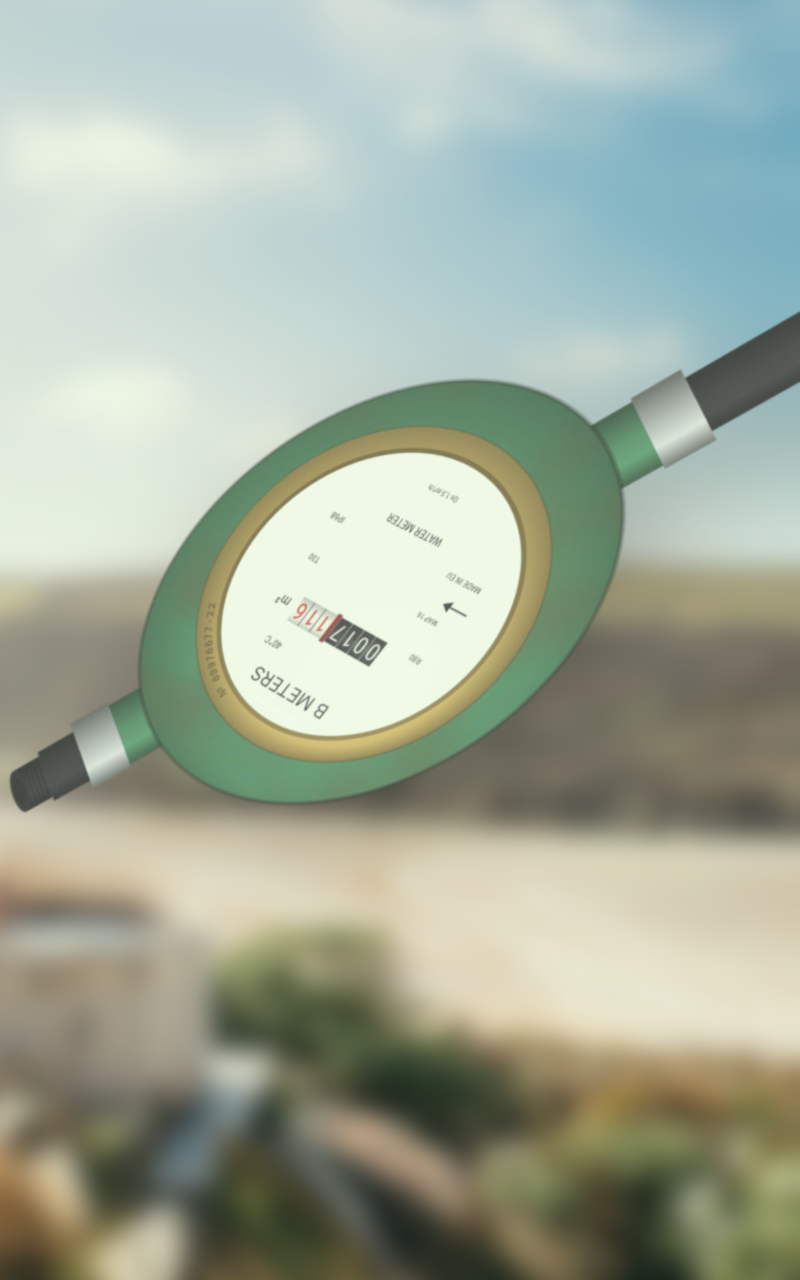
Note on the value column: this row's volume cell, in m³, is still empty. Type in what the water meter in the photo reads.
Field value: 17.116 m³
